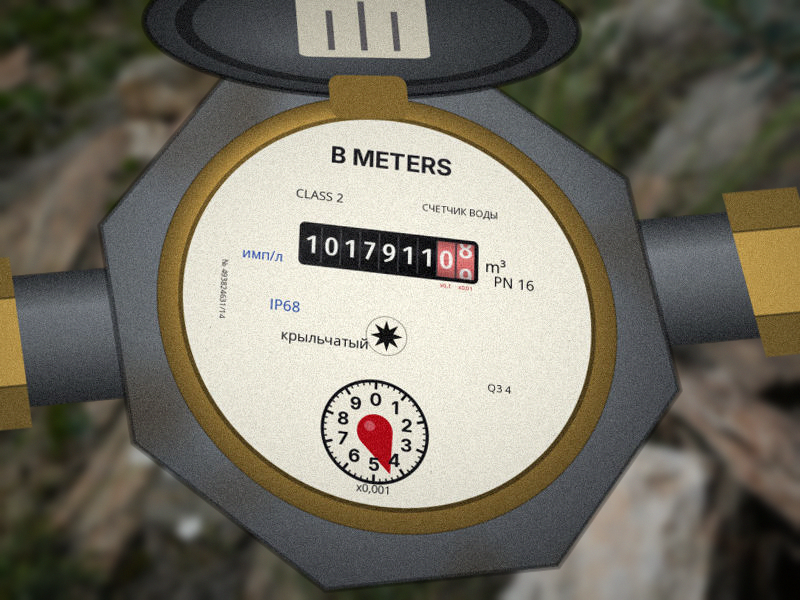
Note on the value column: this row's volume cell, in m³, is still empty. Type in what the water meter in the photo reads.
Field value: 1017911.084 m³
